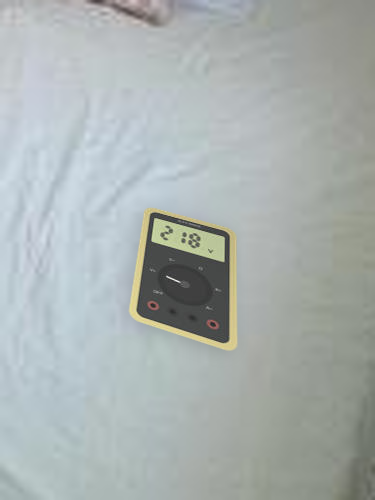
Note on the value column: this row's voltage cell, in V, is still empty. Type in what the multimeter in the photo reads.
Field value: 218 V
